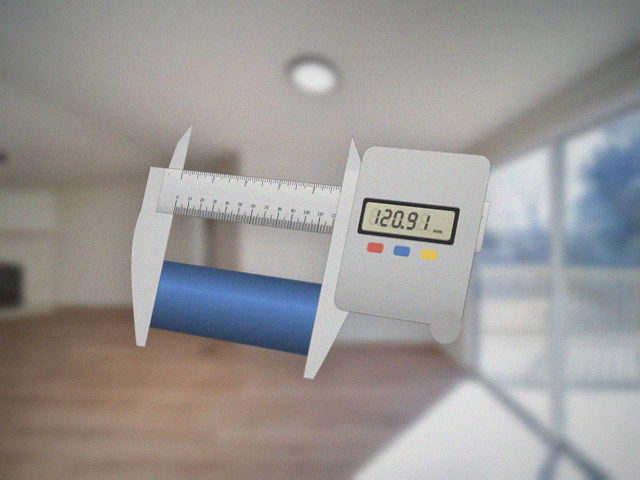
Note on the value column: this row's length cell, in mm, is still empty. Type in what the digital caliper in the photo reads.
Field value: 120.91 mm
